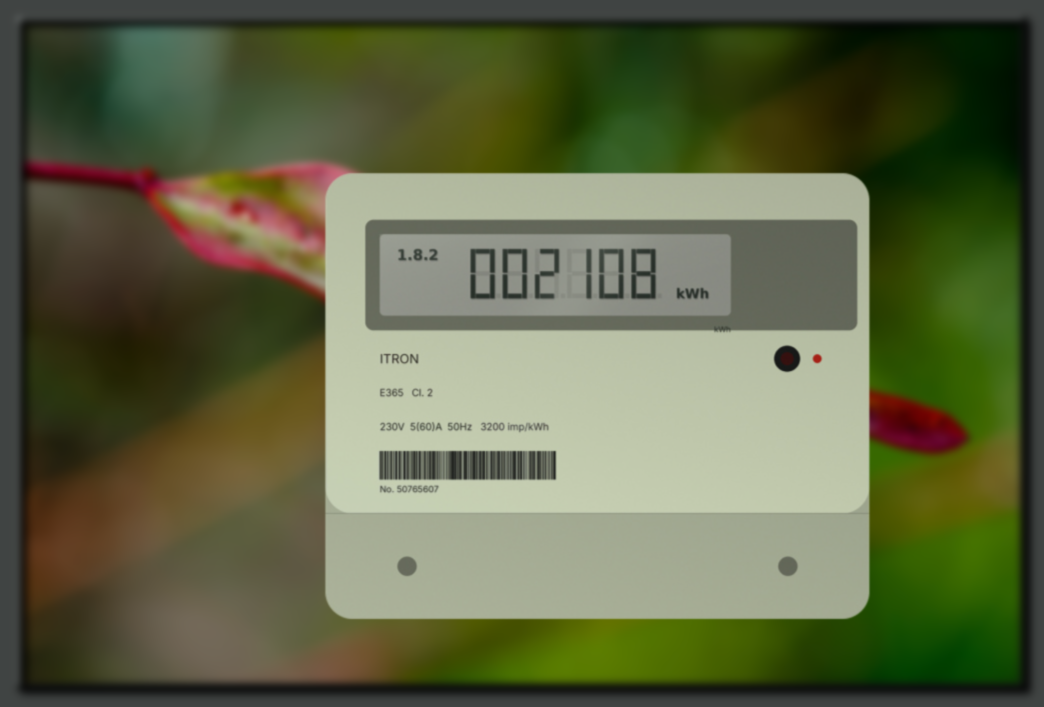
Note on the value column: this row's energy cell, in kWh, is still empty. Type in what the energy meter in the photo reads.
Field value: 2108 kWh
